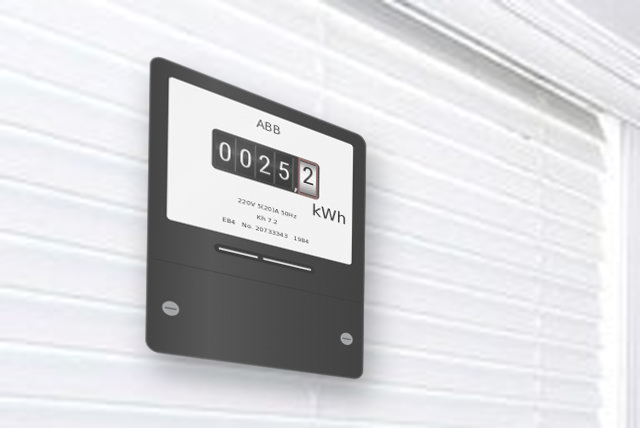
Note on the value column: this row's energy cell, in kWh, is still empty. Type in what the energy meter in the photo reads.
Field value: 25.2 kWh
